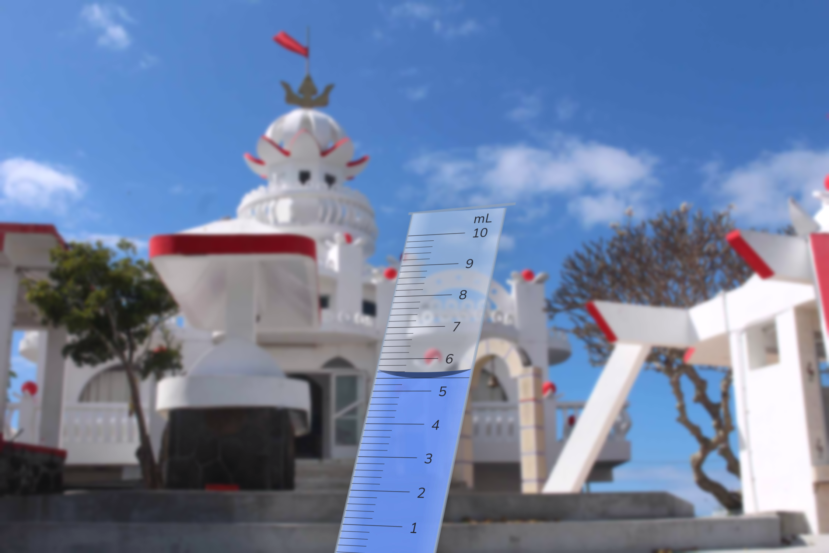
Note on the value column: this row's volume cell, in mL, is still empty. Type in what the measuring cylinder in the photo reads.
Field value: 5.4 mL
